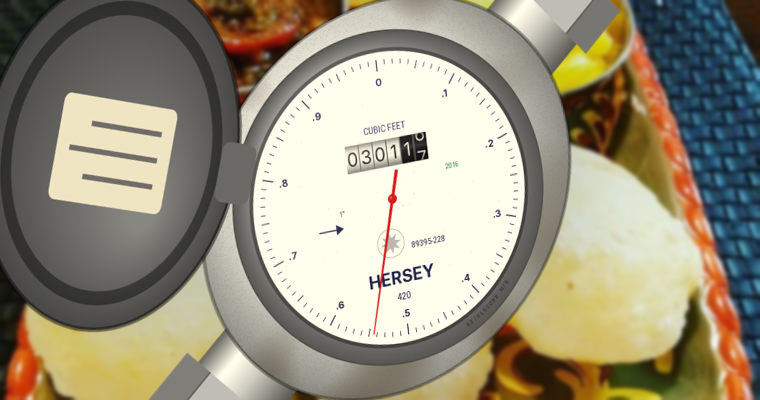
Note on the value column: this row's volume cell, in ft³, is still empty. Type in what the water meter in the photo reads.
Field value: 30116.54 ft³
